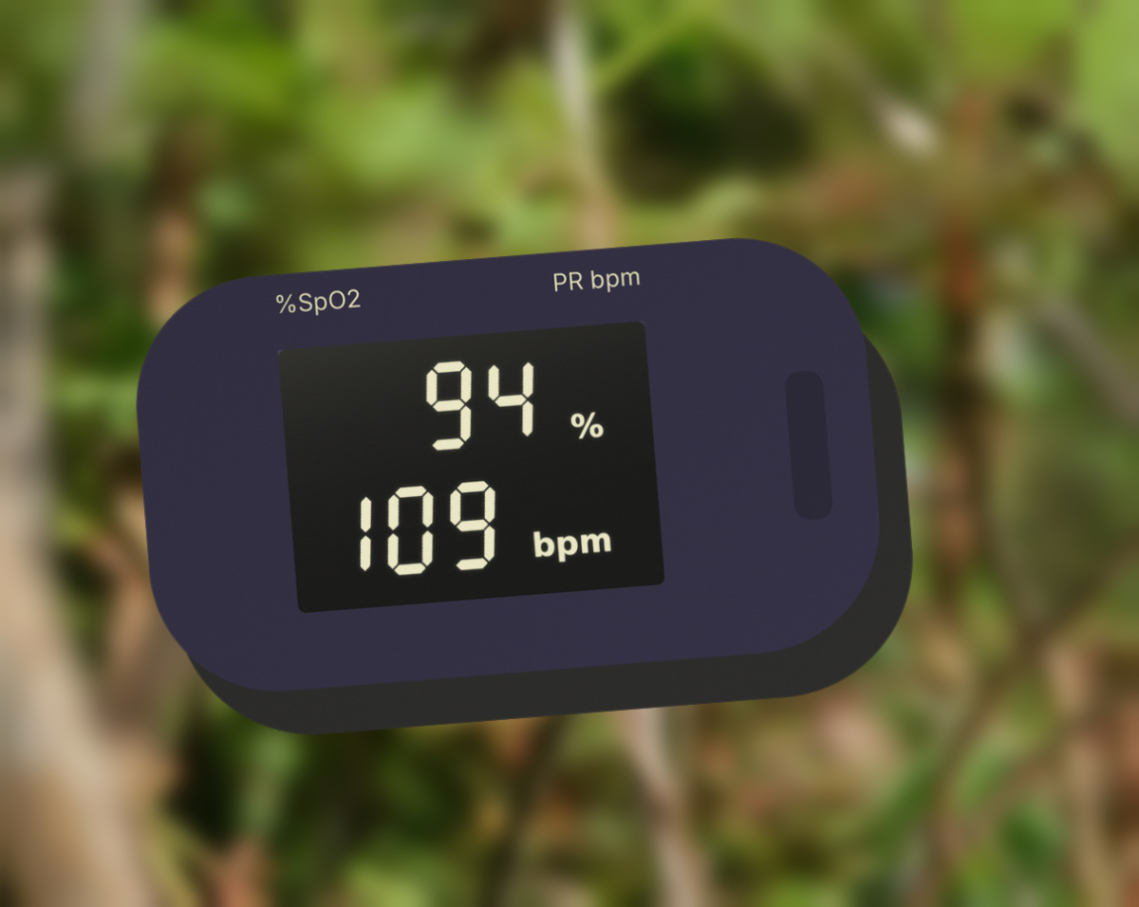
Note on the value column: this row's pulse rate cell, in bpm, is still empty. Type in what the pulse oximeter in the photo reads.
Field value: 109 bpm
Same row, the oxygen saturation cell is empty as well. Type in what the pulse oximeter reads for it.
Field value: 94 %
